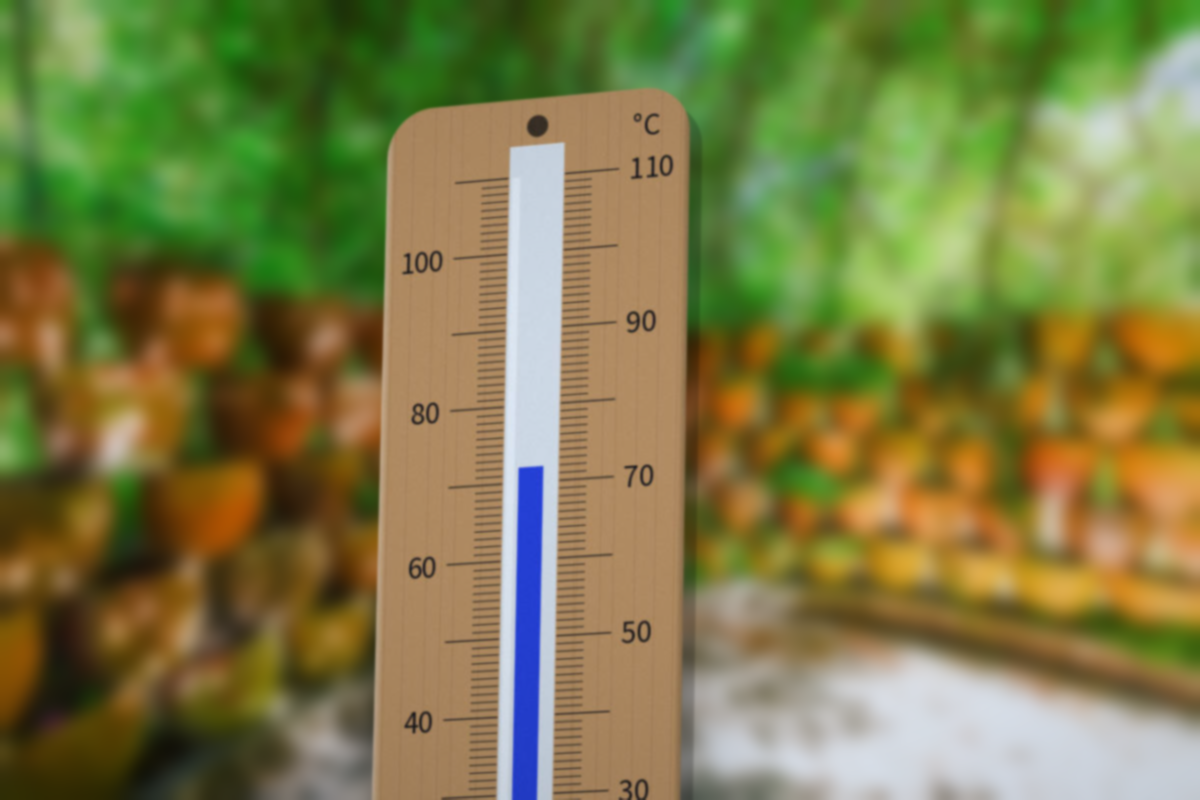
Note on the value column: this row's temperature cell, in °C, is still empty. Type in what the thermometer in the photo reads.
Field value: 72 °C
